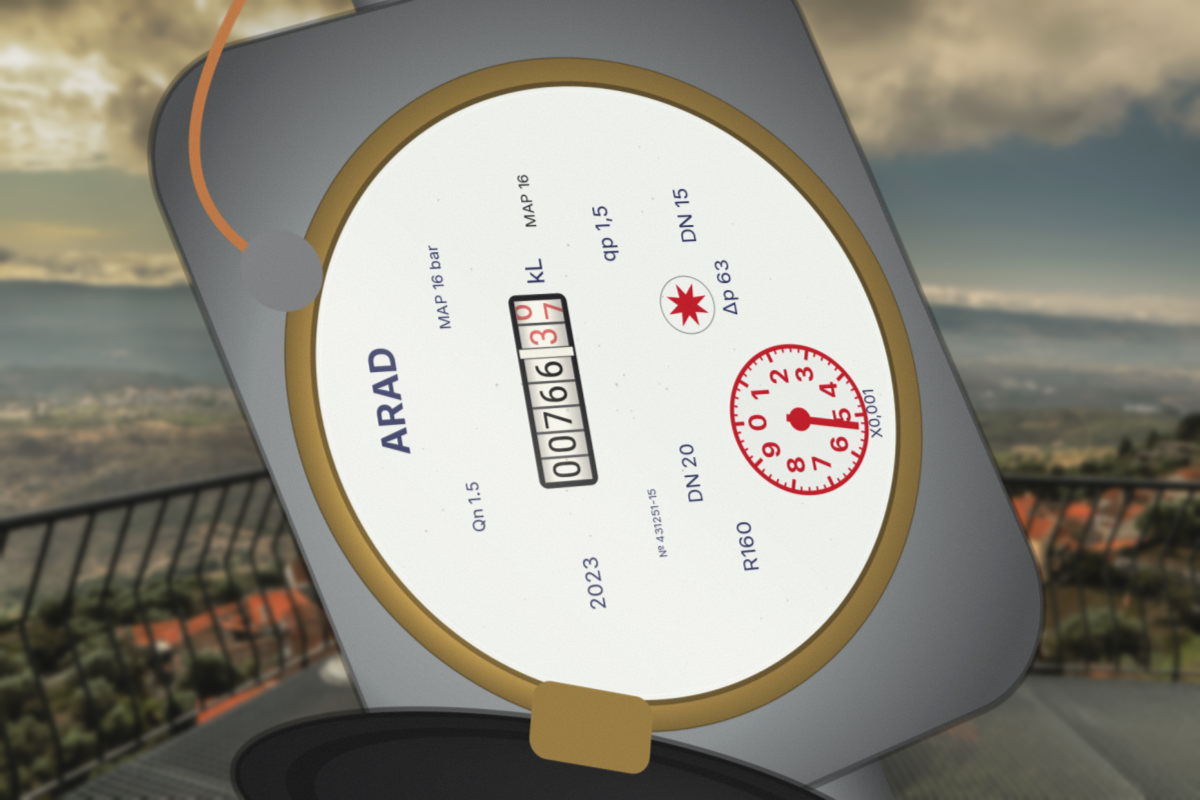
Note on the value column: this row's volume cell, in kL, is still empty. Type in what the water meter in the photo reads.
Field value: 766.365 kL
